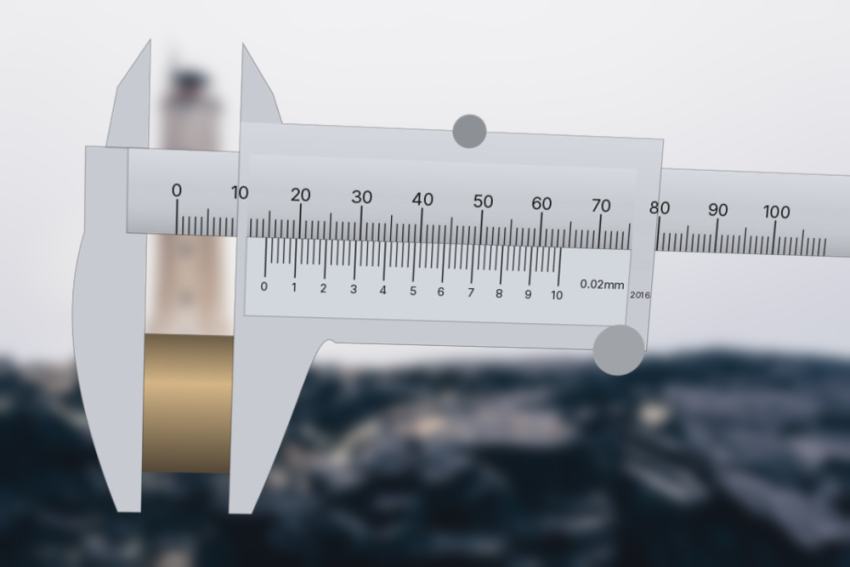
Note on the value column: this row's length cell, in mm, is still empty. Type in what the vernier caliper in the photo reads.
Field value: 14.6 mm
